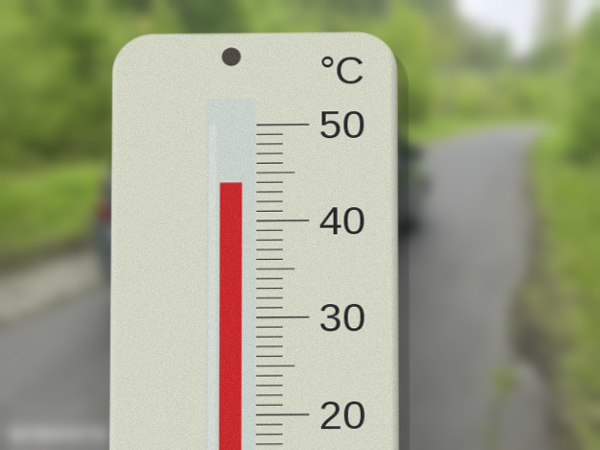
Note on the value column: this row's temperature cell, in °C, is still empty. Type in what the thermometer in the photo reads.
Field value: 44 °C
